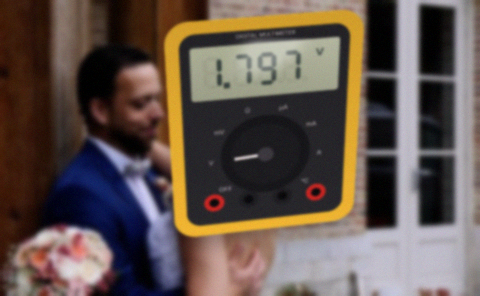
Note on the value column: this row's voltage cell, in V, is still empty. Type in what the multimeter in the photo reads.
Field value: 1.797 V
